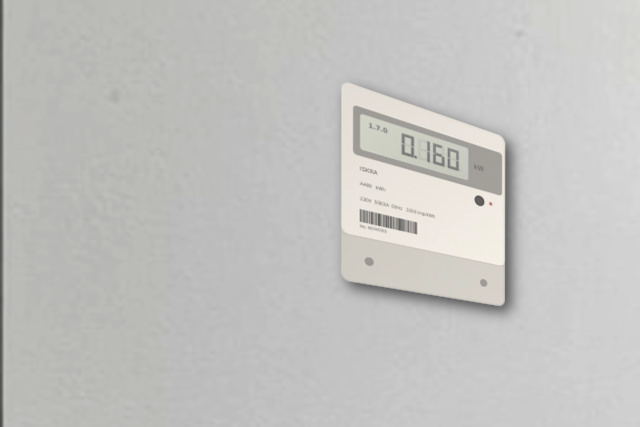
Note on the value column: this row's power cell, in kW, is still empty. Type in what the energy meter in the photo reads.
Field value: 0.160 kW
